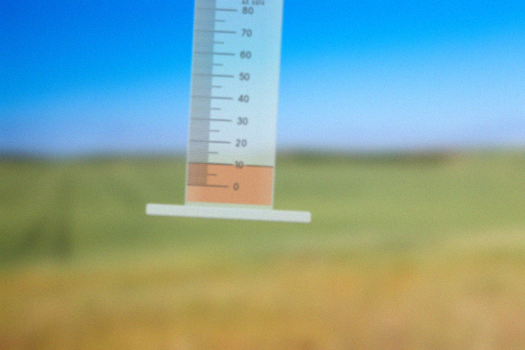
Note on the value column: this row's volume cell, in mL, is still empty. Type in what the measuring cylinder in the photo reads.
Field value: 10 mL
